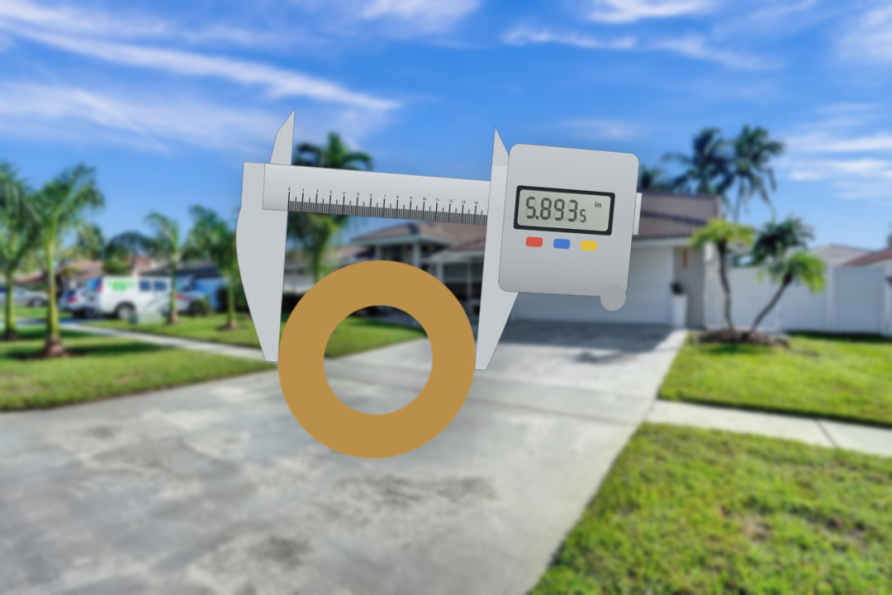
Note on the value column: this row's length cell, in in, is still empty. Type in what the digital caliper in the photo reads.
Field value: 5.8935 in
